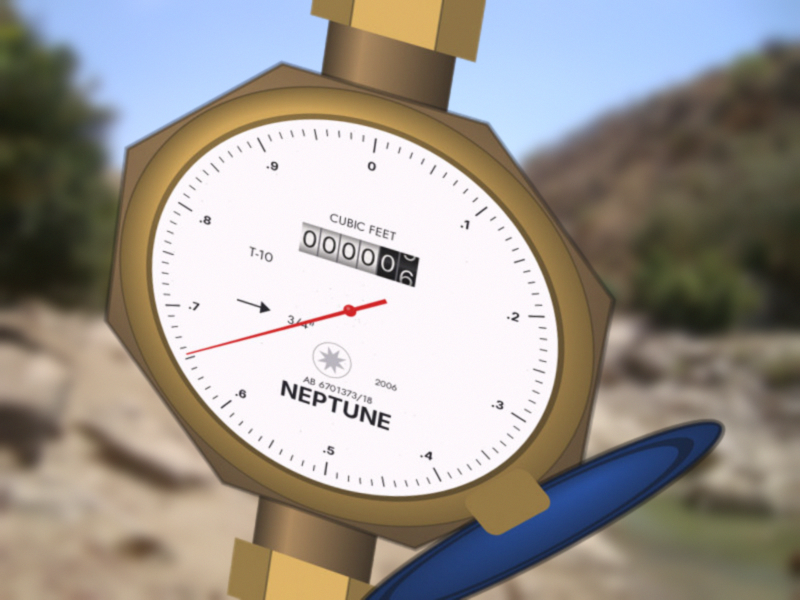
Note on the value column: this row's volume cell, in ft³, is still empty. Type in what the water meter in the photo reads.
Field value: 5.65 ft³
